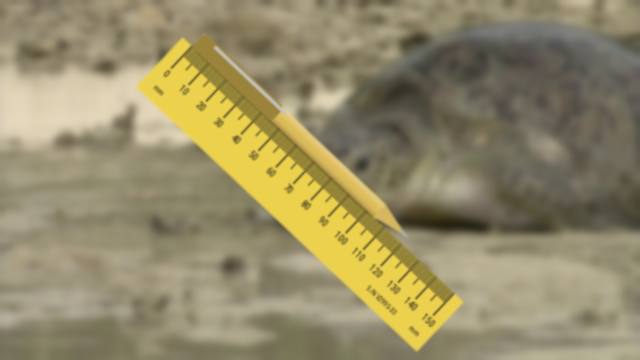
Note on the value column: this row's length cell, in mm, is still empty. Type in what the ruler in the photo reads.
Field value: 120 mm
